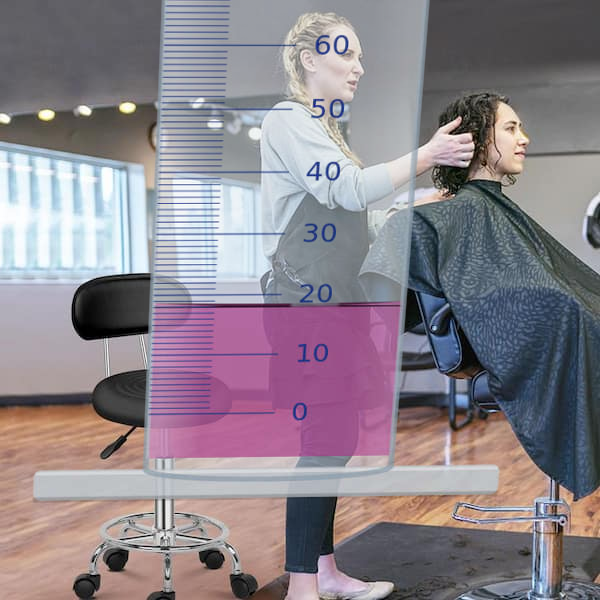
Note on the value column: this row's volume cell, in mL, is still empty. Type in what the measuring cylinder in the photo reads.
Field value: 18 mL
